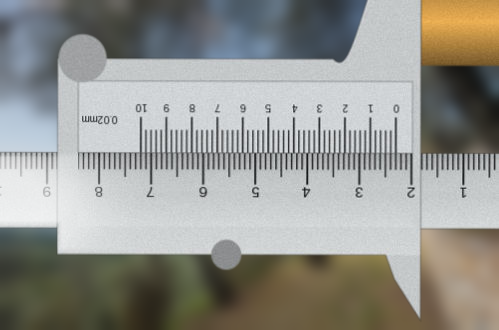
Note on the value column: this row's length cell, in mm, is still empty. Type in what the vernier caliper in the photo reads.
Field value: 23.0 mm
